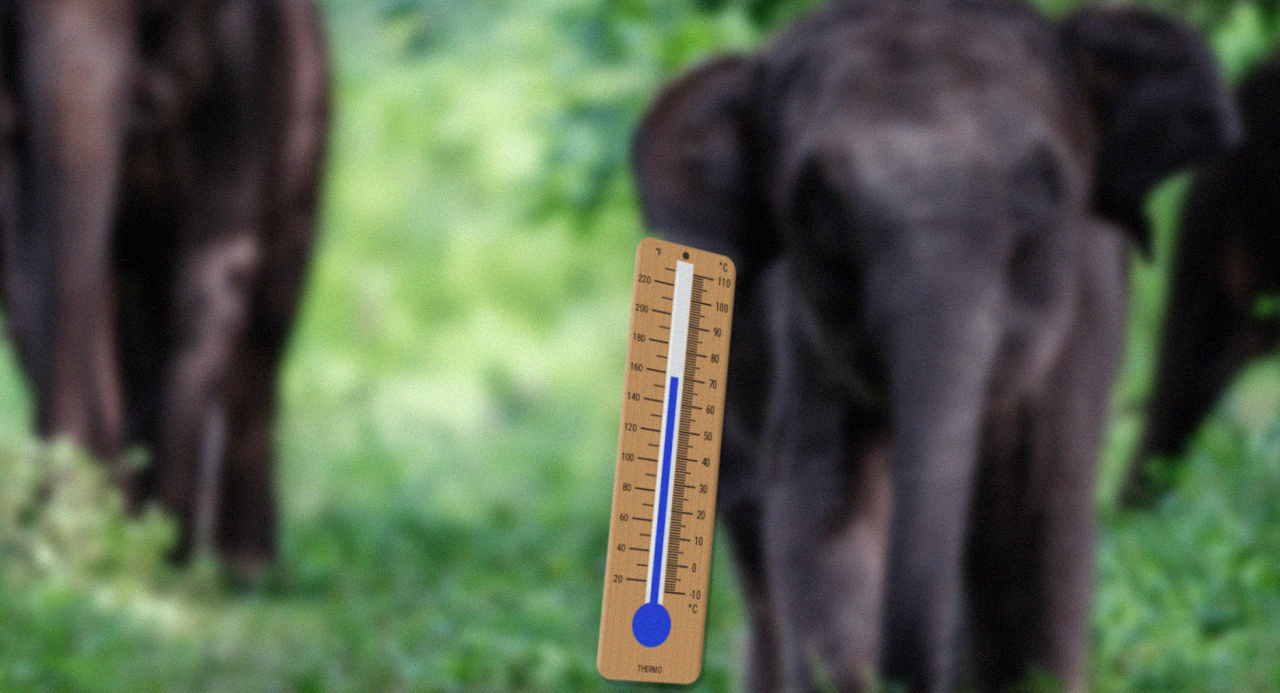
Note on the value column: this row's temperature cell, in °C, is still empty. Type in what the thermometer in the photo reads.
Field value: 70 °C
